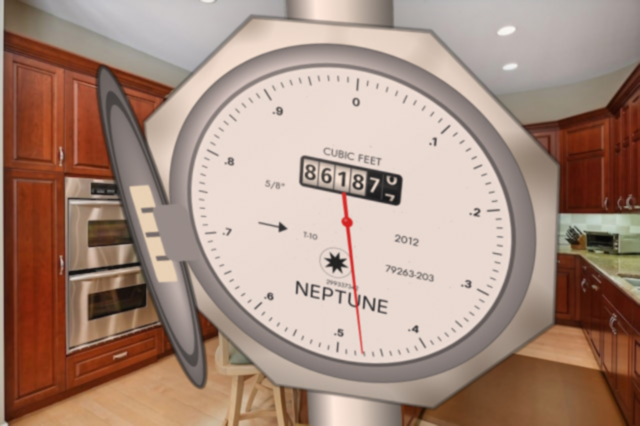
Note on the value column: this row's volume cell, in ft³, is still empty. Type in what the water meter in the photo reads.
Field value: 861876.47 ft³
